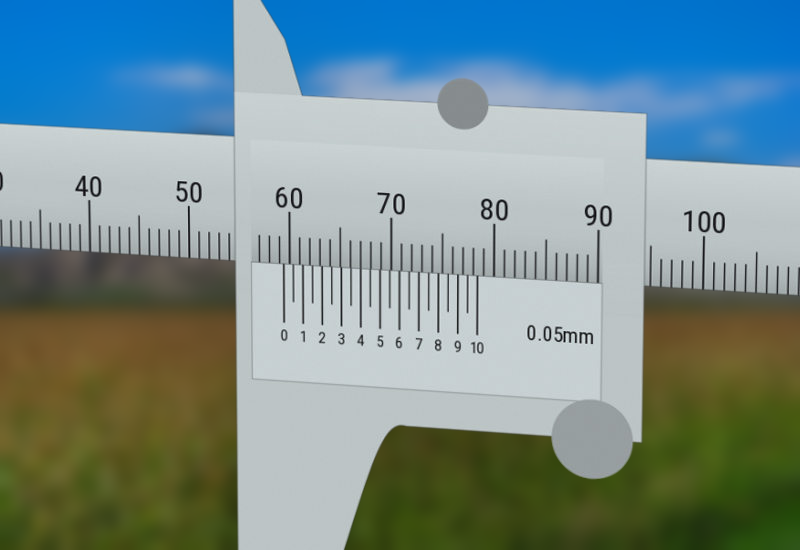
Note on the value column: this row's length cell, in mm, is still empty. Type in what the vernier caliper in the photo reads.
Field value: 59.4 mm
